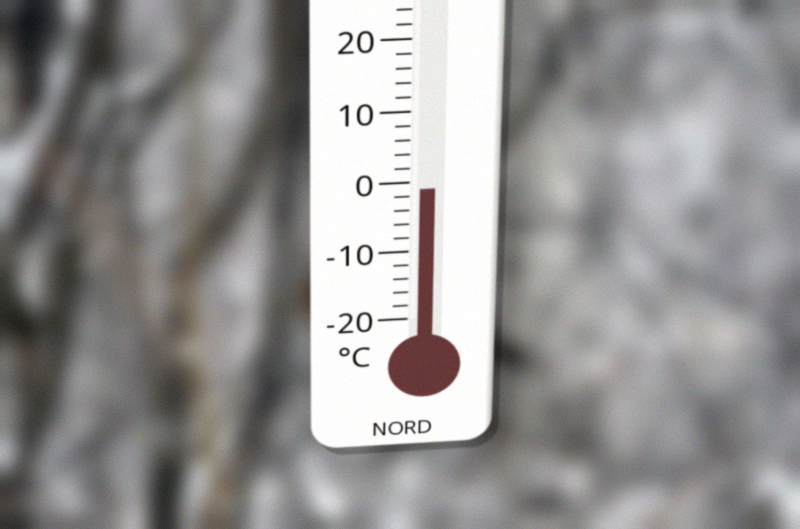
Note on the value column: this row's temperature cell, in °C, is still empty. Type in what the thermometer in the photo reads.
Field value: -1 °C
